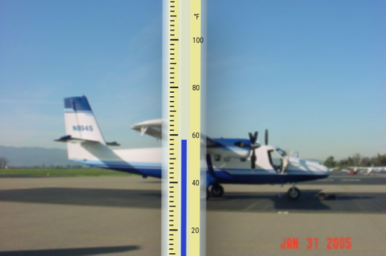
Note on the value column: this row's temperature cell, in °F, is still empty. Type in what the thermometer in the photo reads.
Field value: 58 °F
